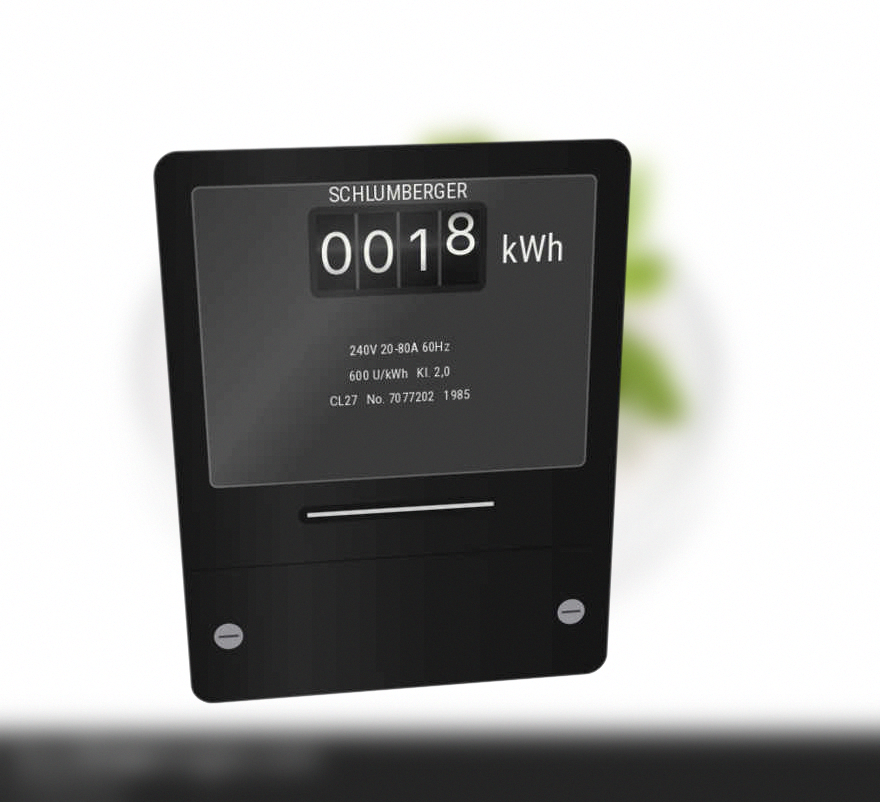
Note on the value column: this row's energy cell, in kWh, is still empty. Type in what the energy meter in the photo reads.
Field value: 18 kWh
